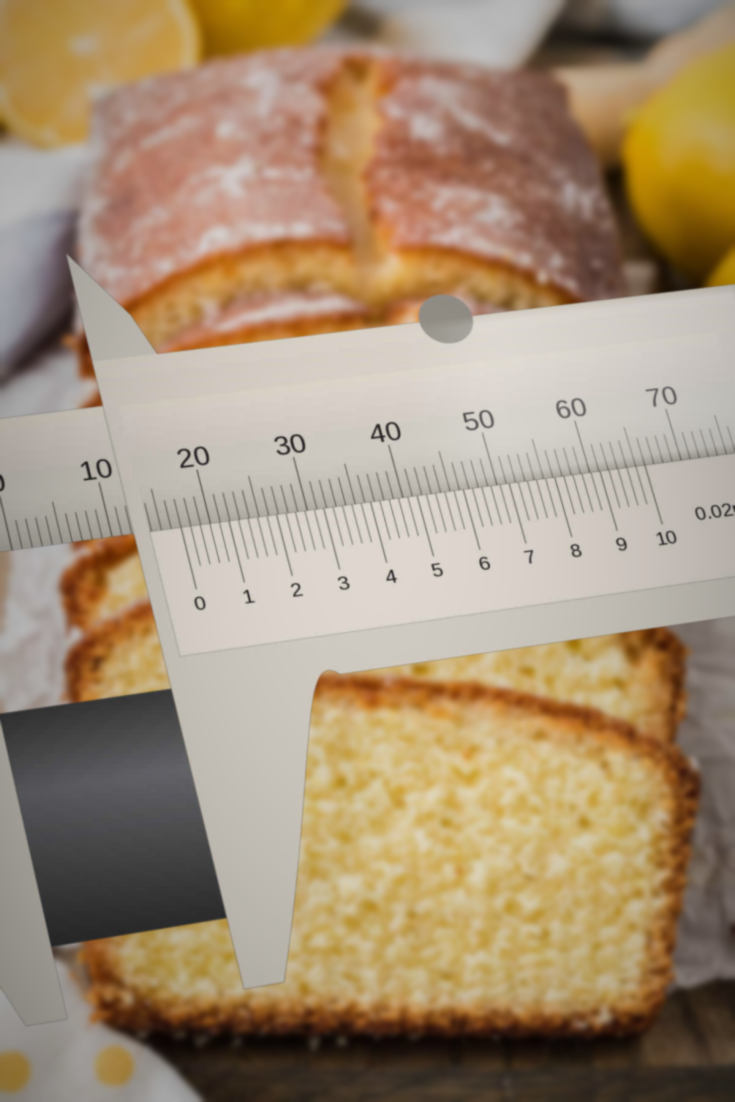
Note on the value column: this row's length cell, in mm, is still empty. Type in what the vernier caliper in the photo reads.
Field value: 17.0 mm
